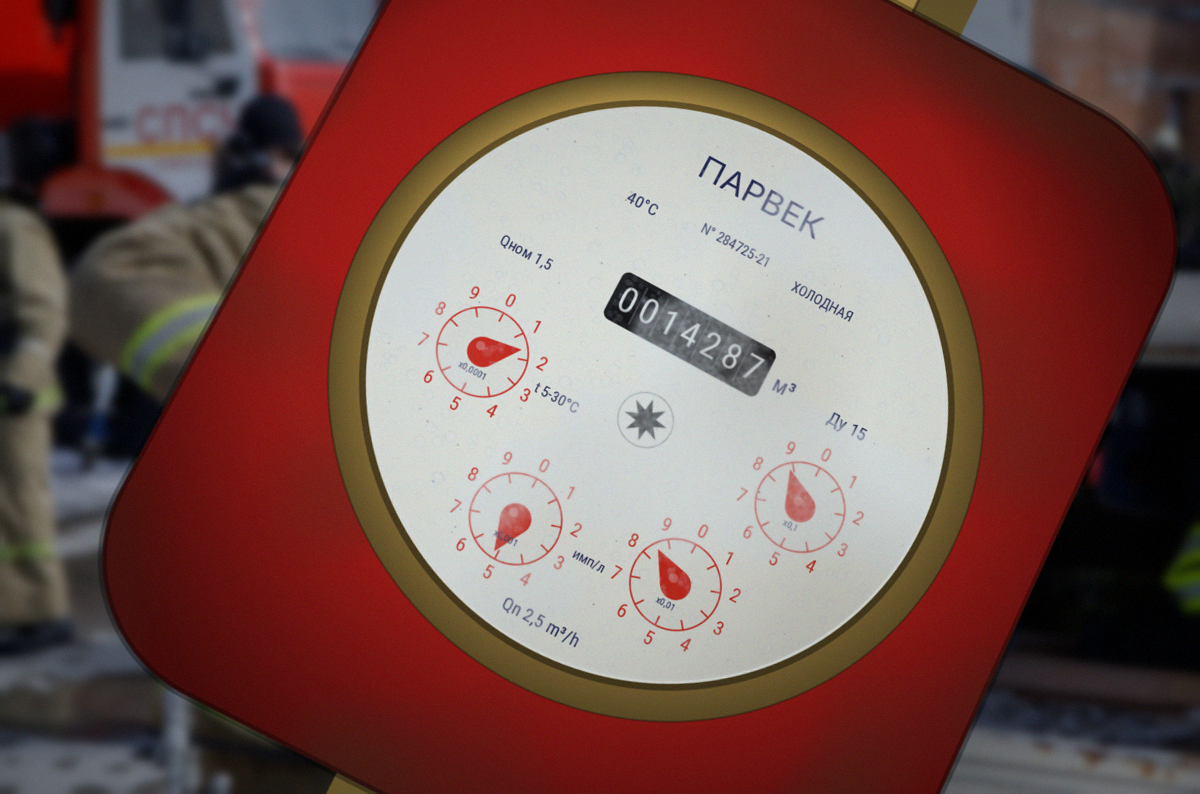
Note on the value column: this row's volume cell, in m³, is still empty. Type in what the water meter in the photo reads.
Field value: 14287.8851 m³
